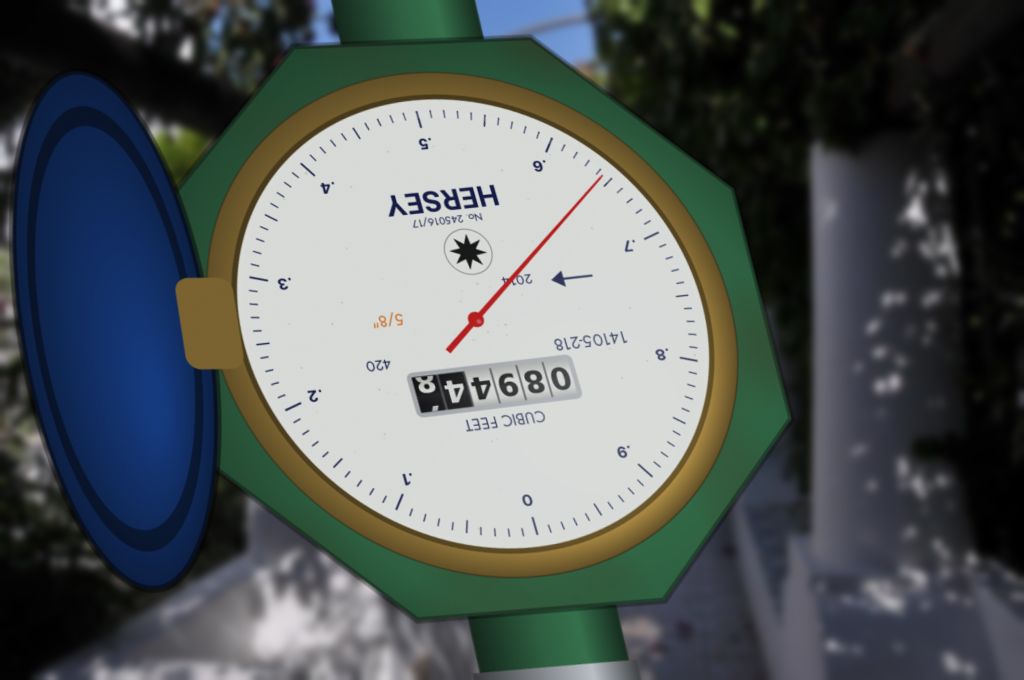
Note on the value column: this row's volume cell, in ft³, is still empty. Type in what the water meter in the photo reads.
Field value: 89447.64 ft³
